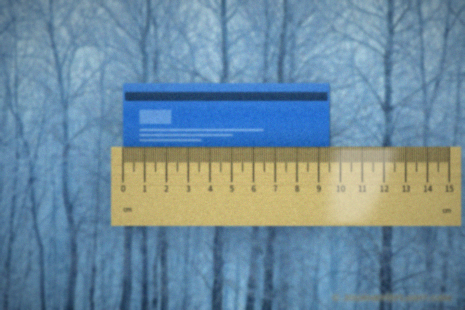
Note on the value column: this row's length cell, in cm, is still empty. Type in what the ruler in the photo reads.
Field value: 9.5 cm
